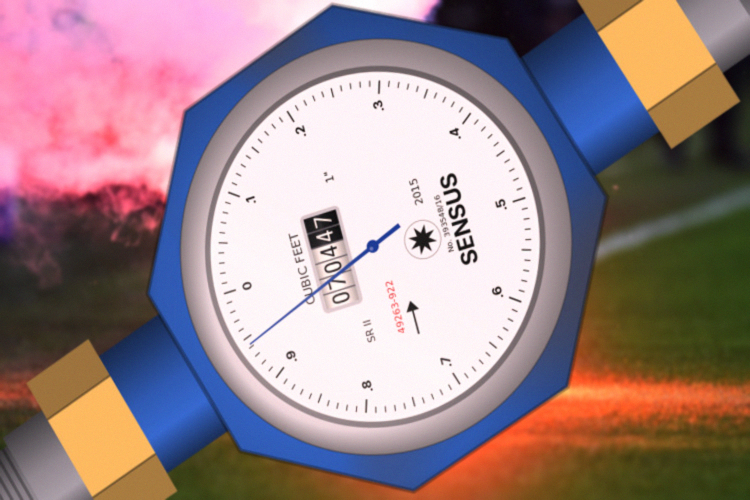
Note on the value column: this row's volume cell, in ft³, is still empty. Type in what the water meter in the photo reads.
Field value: 70446.94 ft³
